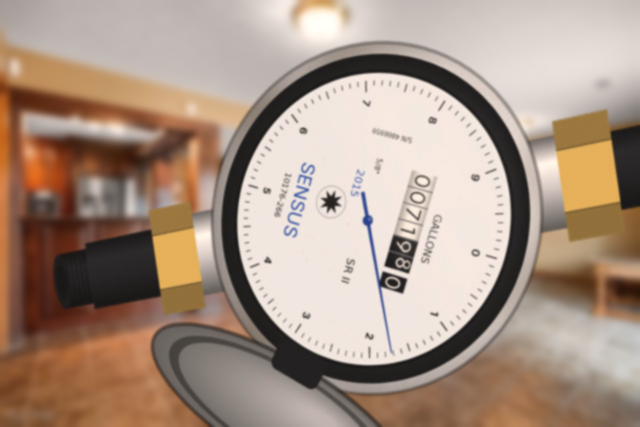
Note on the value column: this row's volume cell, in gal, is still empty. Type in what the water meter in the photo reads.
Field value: 71981.7 gal
